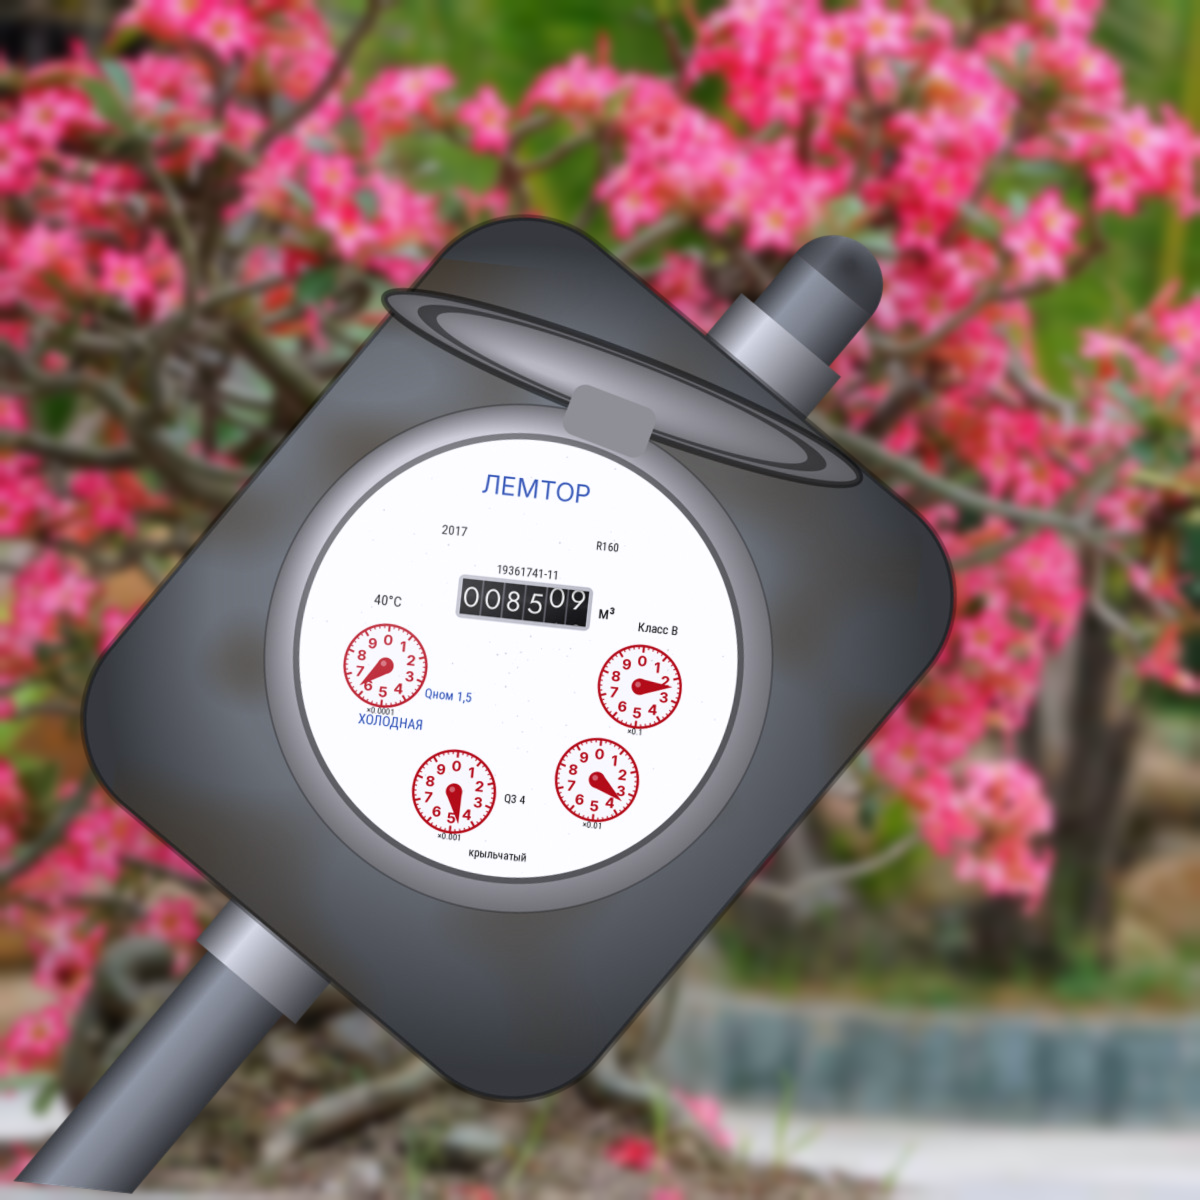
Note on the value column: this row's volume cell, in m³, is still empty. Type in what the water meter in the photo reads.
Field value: 8509.2346 m³
